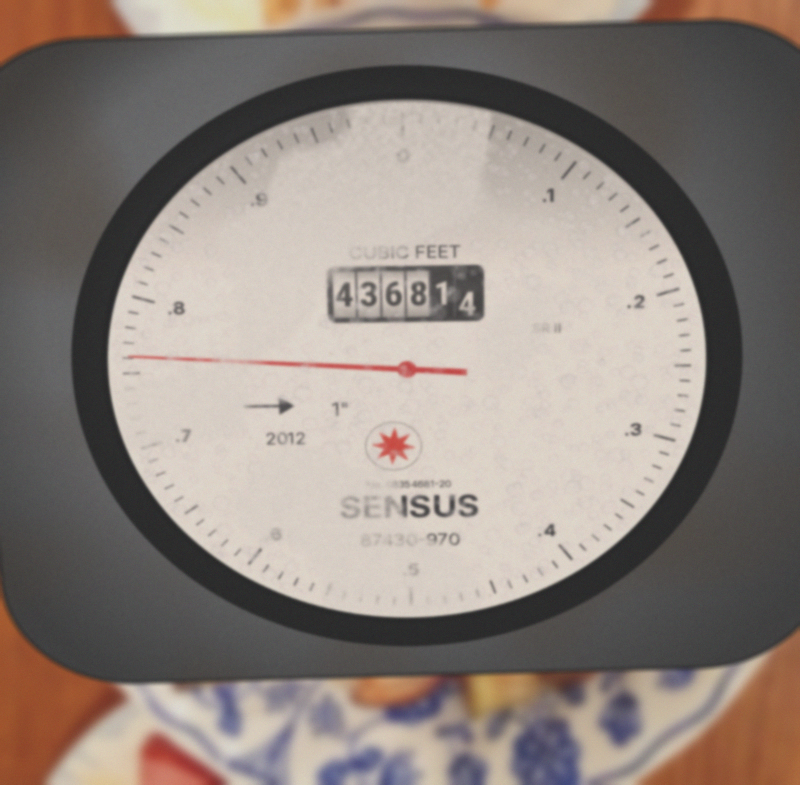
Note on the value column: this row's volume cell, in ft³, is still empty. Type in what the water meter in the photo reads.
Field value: 436813.76 ft³
